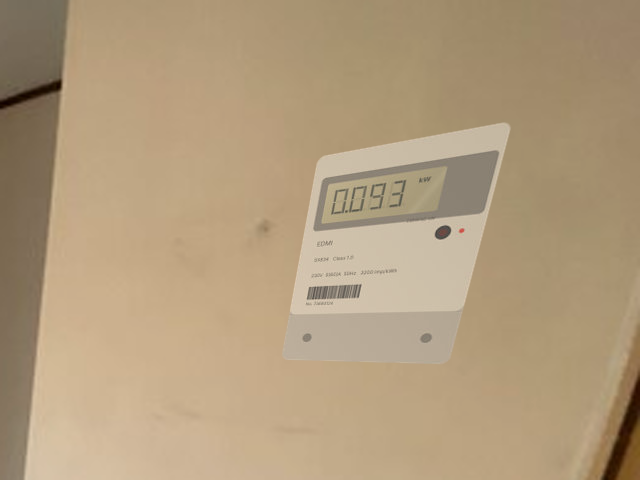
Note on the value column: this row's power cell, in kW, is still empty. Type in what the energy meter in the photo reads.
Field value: 0.093 kW
